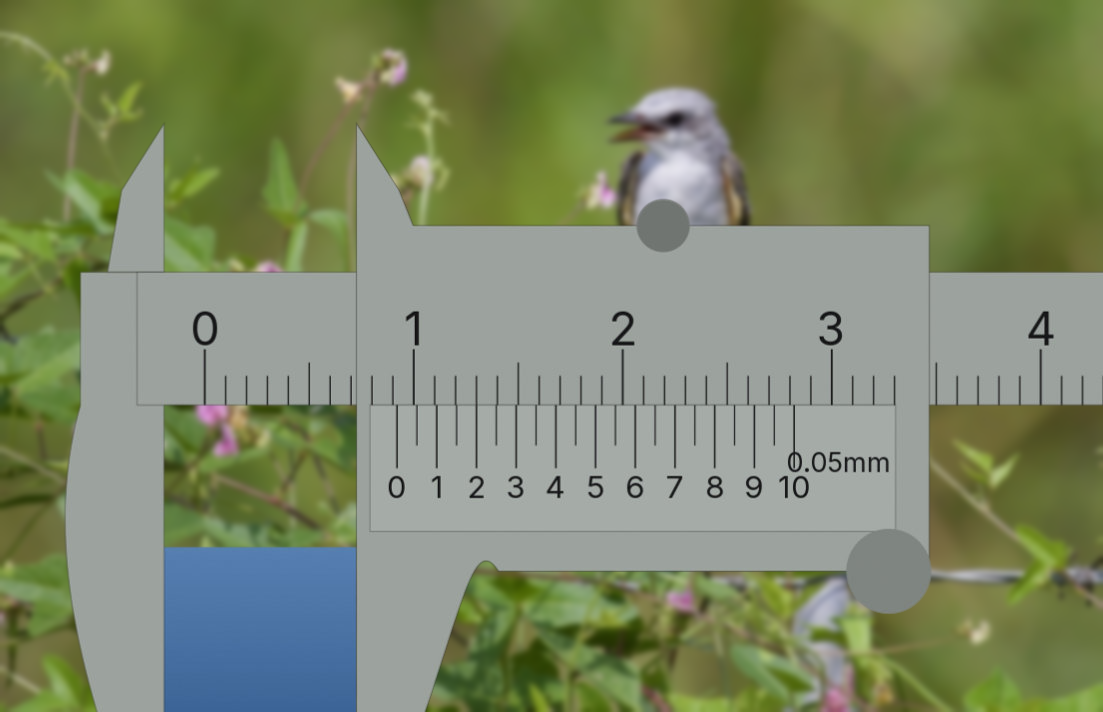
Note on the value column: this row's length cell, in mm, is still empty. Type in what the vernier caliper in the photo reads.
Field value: 9.2 mm
